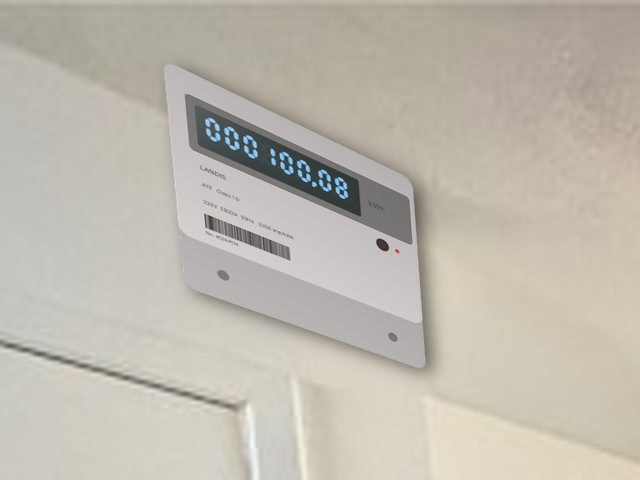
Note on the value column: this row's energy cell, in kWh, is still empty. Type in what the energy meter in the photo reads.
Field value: 100.08 kWh
